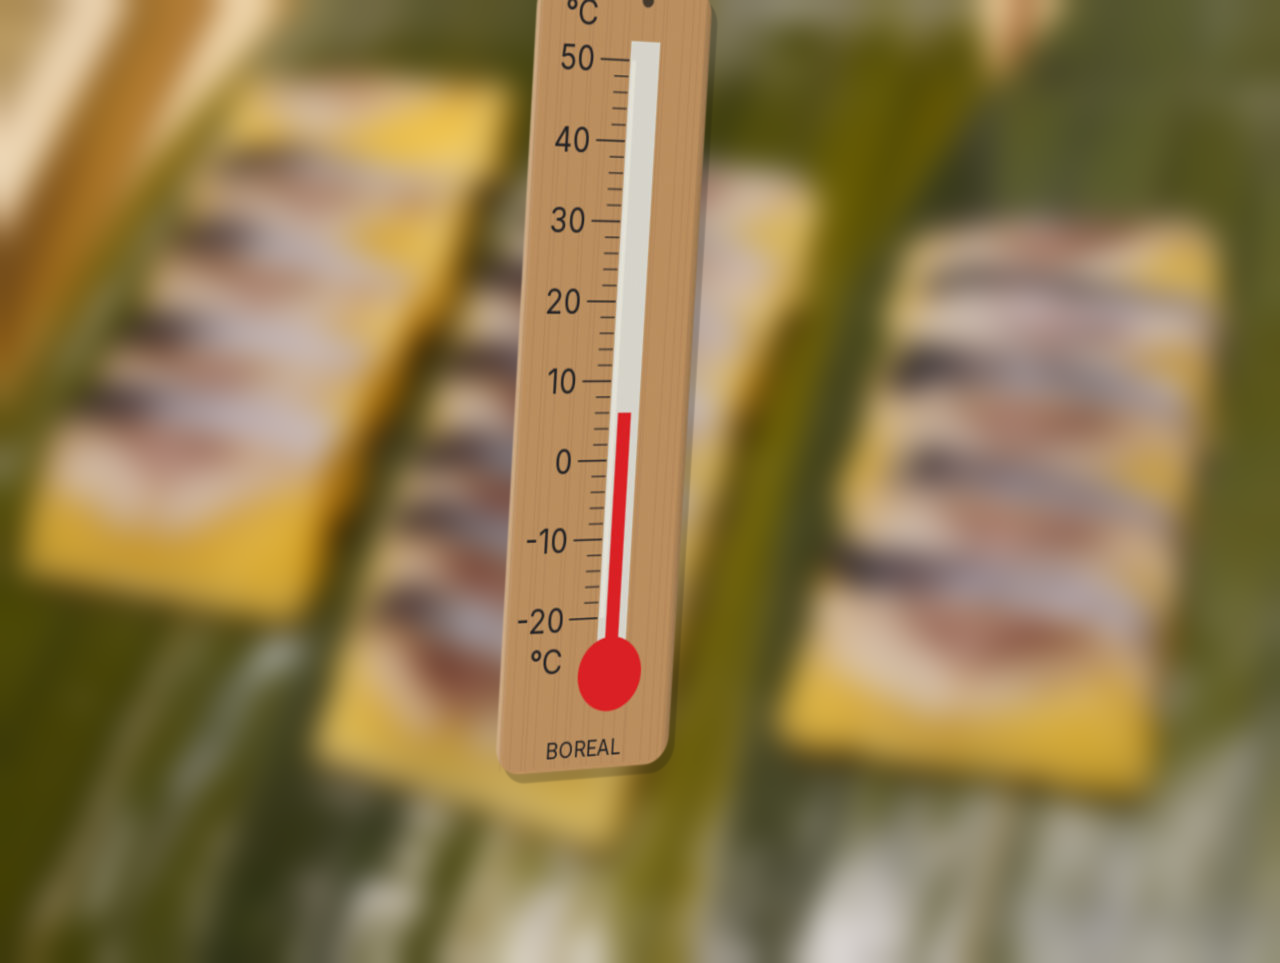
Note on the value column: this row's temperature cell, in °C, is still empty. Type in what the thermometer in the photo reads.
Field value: 6 °C
